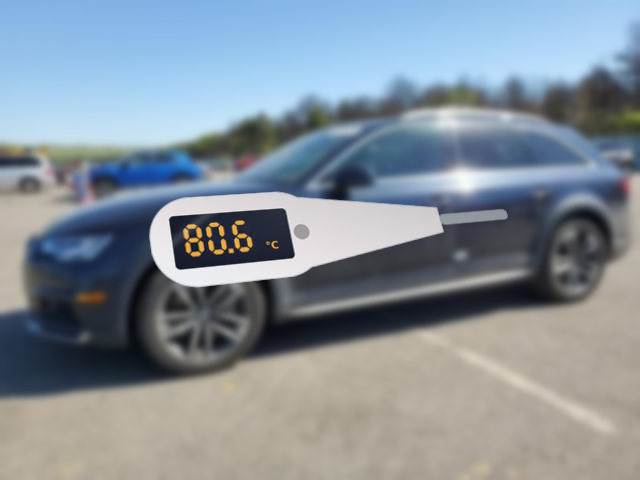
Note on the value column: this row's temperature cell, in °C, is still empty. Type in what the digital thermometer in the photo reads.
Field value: 80.6 °C
